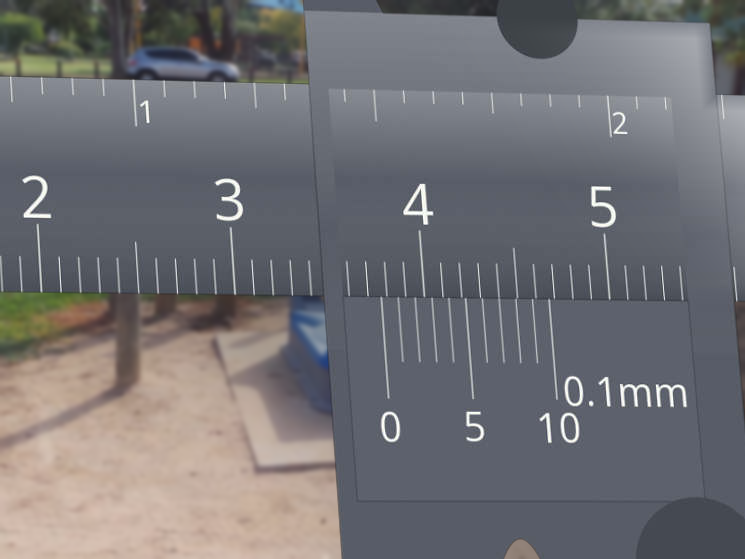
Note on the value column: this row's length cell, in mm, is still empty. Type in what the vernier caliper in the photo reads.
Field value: 37.7 mm
